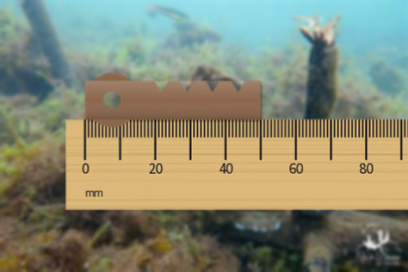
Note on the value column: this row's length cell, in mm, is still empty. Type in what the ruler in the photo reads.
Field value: 50 mm
